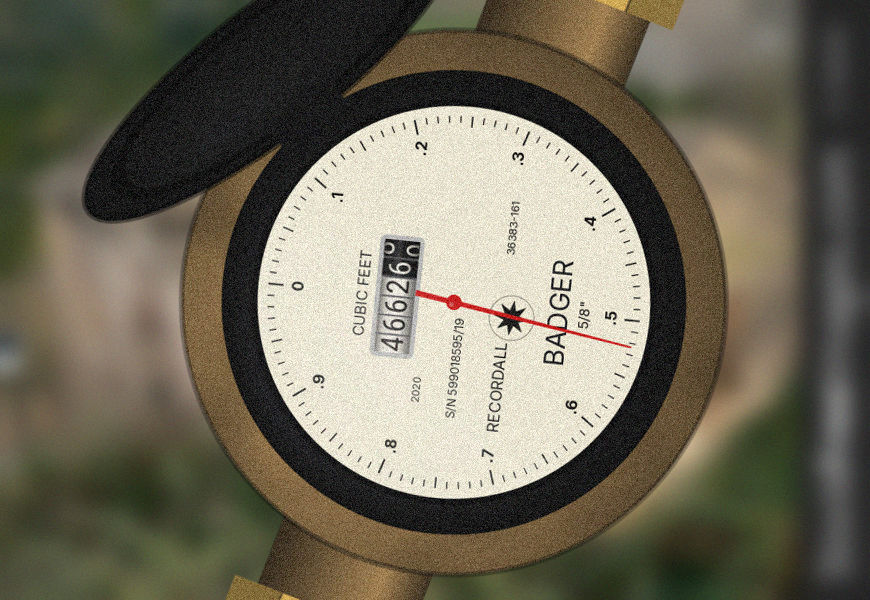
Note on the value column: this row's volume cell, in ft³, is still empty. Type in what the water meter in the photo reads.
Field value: 466268.52 ft³
